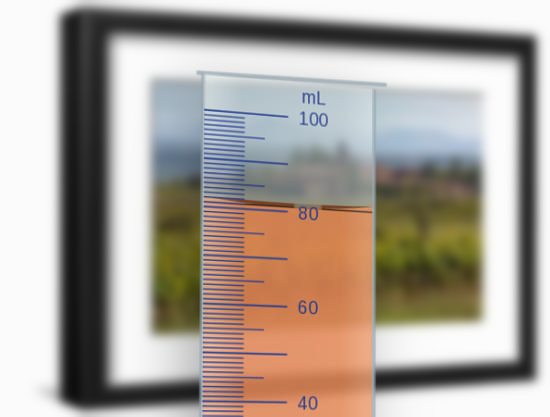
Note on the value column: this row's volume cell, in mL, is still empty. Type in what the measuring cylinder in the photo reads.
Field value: 81 mL
